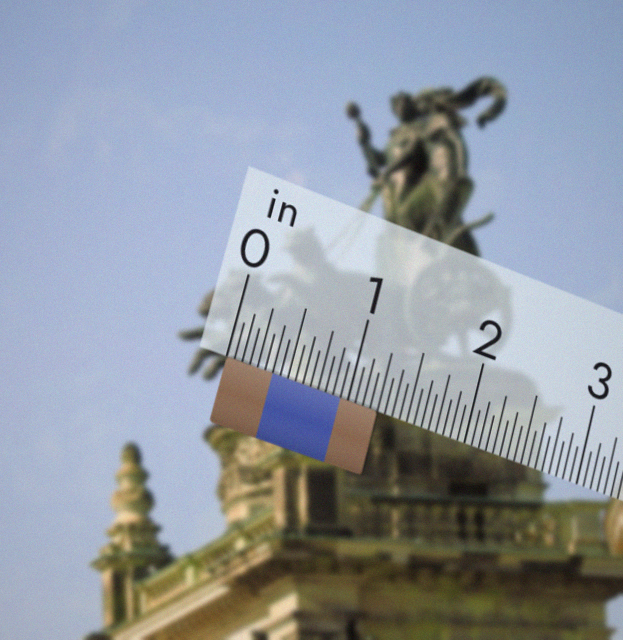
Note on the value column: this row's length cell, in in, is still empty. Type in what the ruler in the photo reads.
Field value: 1.25 in
